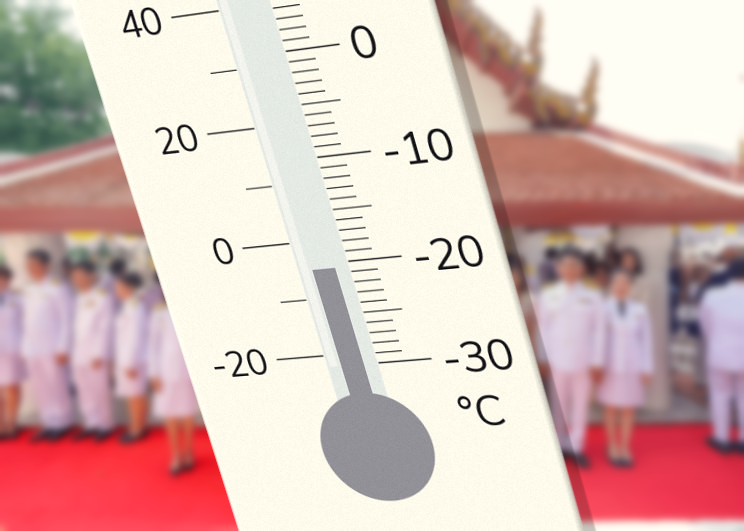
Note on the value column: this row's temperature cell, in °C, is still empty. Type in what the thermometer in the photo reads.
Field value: -20.5 °C
